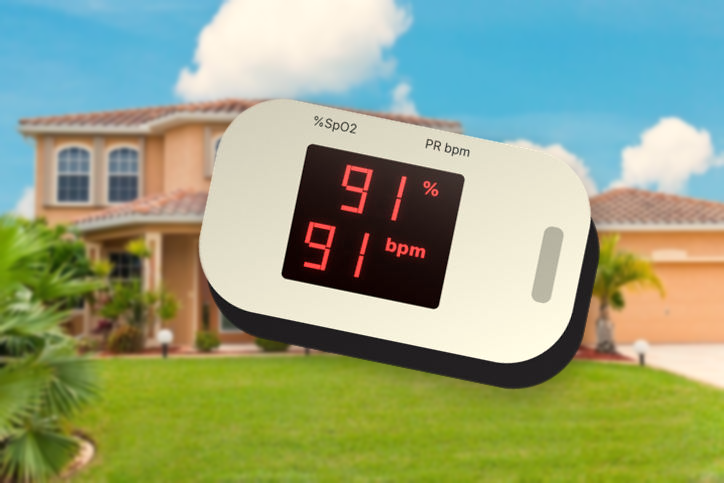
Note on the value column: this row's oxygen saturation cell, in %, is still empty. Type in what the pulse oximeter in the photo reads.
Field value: 91 %
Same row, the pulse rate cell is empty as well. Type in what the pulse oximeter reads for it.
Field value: 91 bpm
